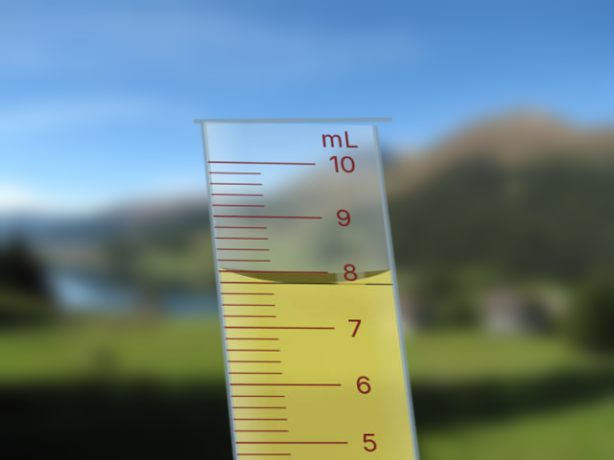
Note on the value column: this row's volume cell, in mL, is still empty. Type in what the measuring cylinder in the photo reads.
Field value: 7.8 mL
